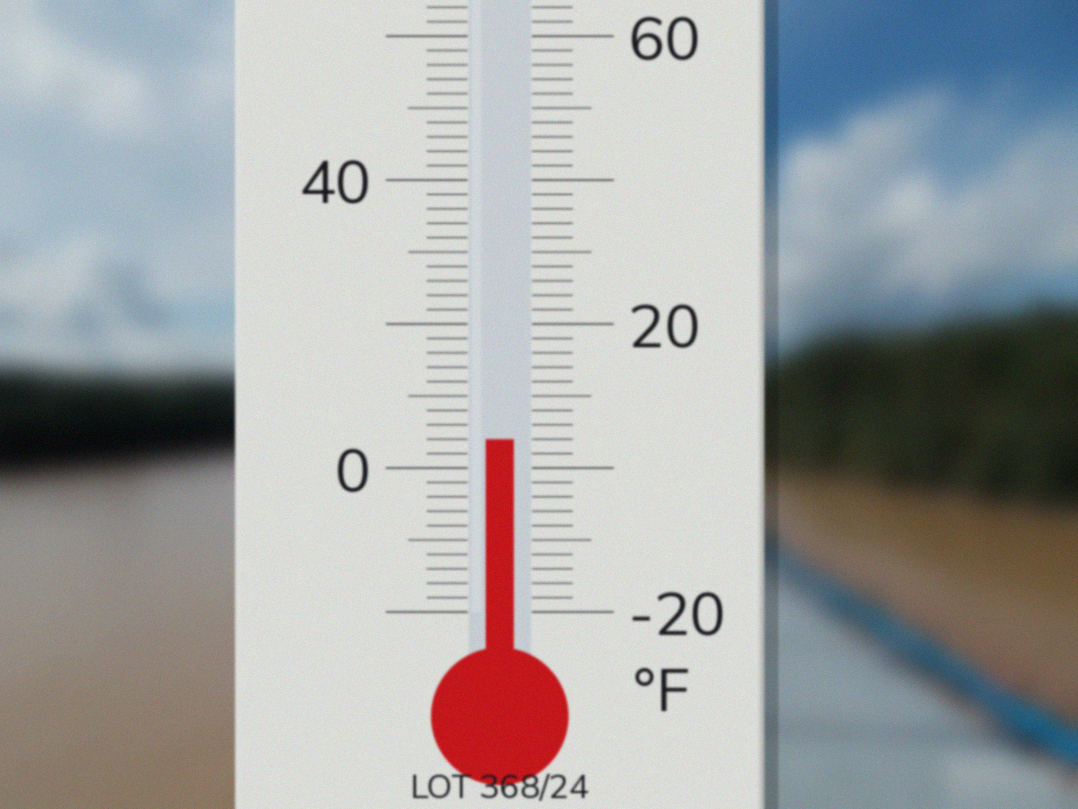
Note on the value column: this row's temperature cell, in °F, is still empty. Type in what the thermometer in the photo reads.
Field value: 4 °F
